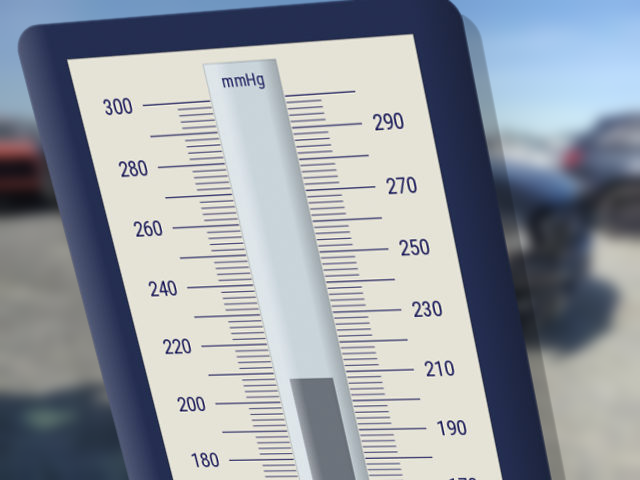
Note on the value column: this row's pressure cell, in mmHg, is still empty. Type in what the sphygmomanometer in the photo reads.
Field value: 208 mmHg
